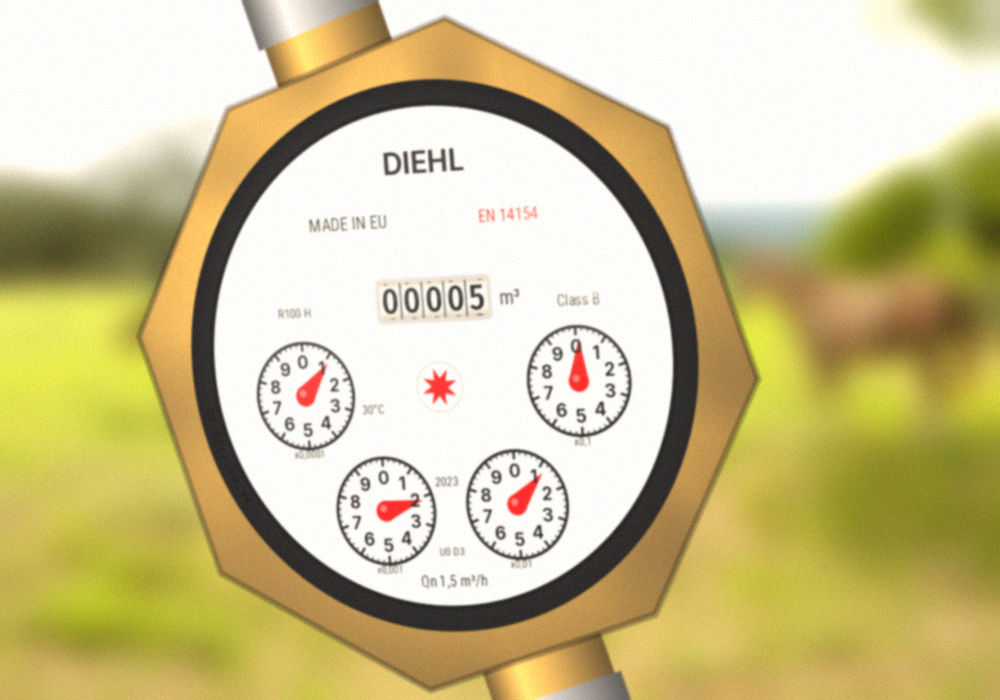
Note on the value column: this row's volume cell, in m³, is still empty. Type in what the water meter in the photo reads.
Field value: 5.0121 m³
